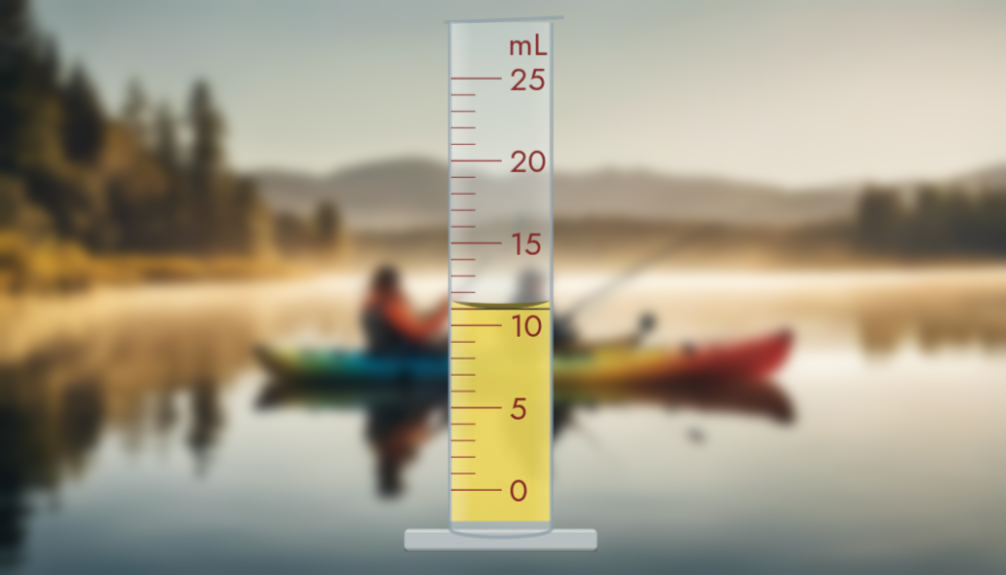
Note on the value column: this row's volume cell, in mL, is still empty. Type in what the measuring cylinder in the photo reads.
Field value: 11 mL
